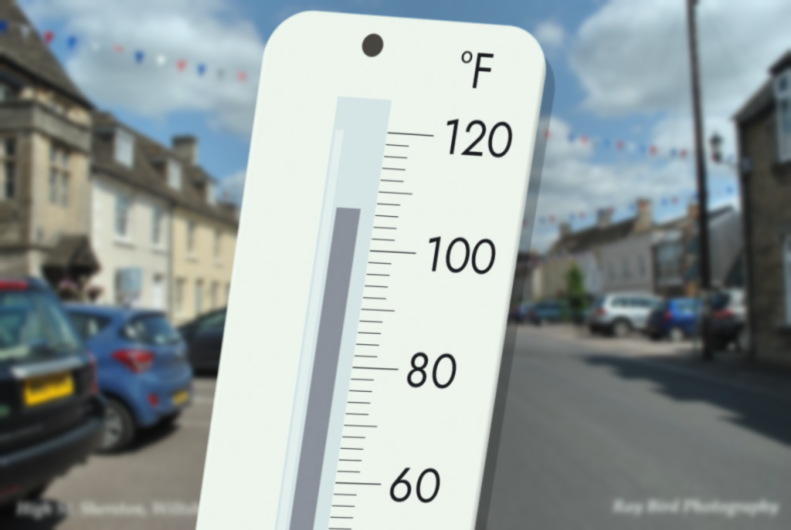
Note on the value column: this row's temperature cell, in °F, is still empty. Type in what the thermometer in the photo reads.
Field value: 107 °F
